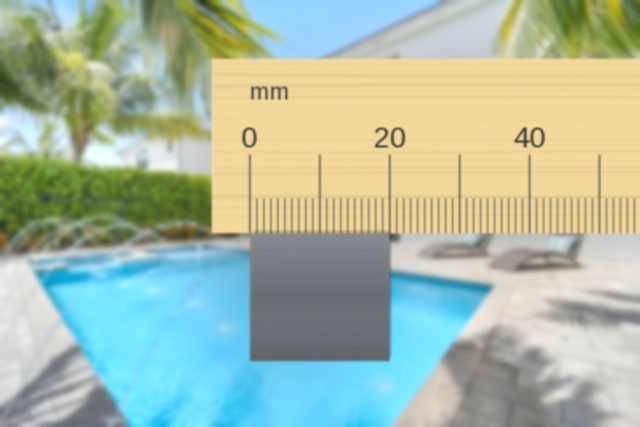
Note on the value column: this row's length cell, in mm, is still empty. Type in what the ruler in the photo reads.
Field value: 20 mm
